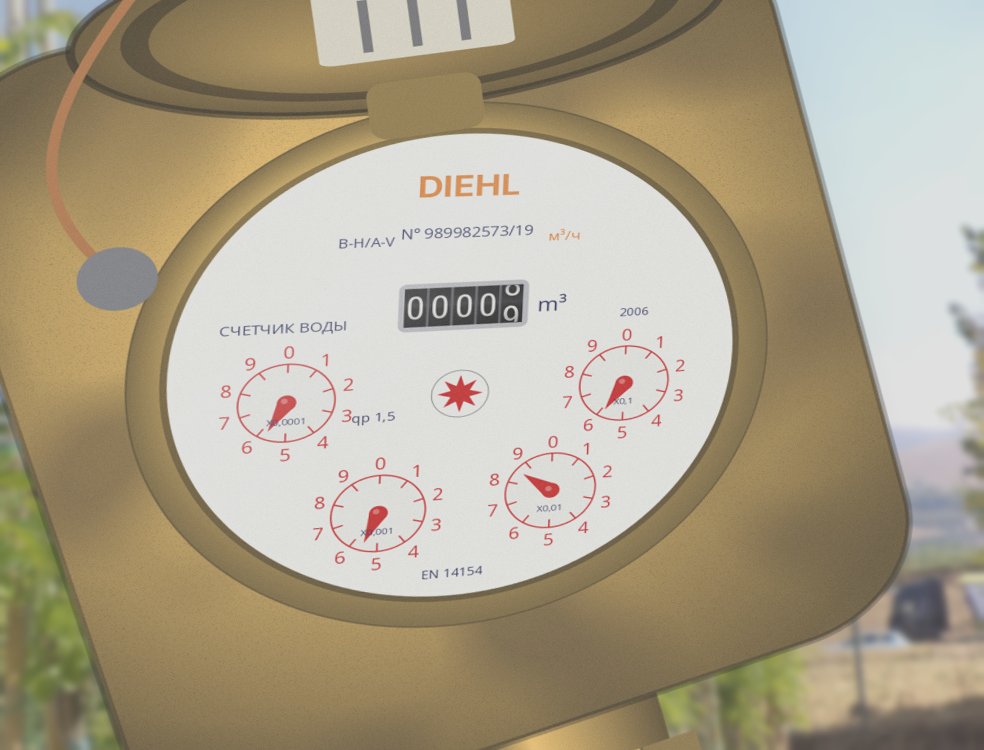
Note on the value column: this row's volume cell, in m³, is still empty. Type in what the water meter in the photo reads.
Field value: 8.5855 m³
